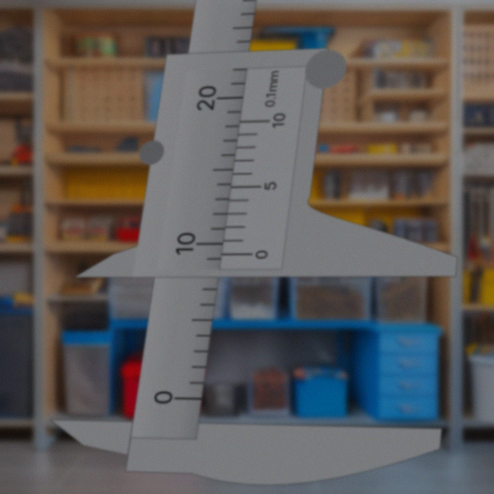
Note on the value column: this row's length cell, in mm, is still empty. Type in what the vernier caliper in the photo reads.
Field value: 9.3 mm
